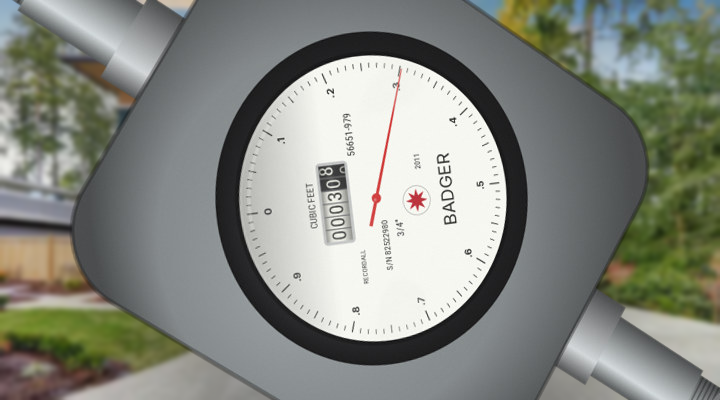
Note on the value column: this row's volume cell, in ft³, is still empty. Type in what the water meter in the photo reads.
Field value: 308.30 ft³
